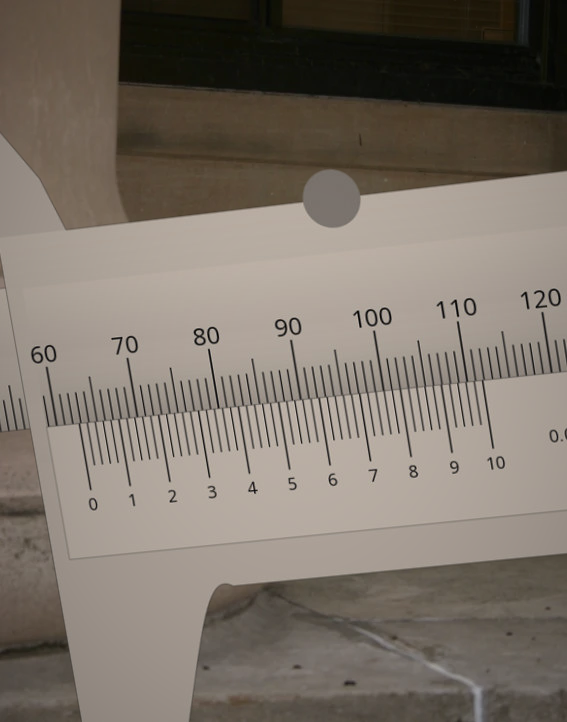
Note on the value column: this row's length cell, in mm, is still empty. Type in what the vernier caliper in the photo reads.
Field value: 62.8 mm
